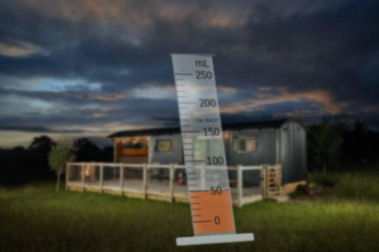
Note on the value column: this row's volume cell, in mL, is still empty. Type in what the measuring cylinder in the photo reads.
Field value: 50 mL
